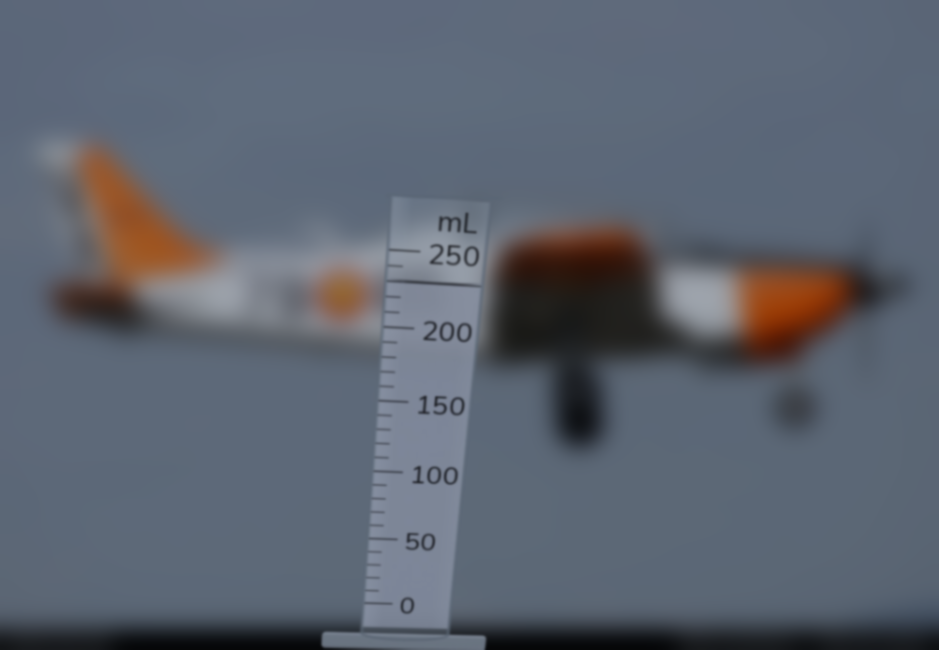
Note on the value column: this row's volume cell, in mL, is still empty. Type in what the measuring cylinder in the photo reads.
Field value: 230 mL
